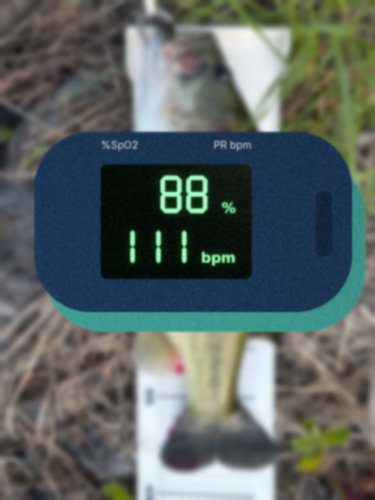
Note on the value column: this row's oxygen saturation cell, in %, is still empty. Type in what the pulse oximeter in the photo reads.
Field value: 88 %
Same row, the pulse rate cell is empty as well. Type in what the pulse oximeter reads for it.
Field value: 111 bpm
